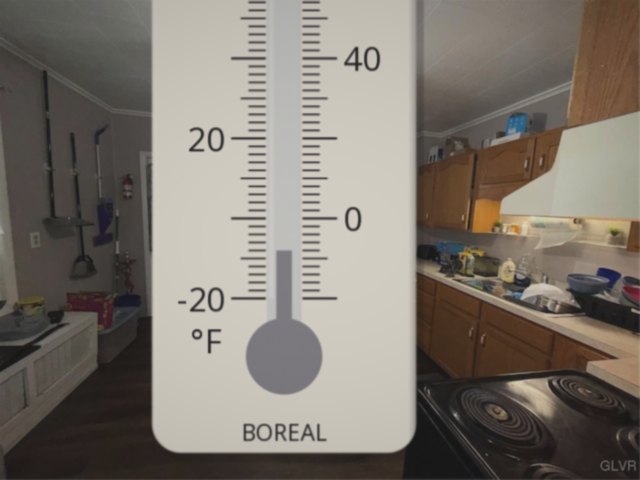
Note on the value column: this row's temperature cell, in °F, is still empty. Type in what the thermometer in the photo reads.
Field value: -8 °F
